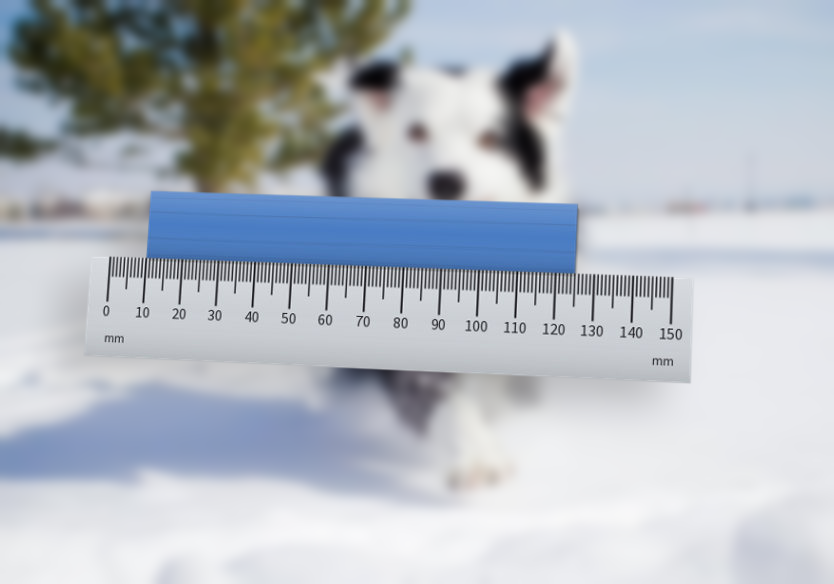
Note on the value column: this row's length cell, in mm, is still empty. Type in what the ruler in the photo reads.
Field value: 115 mm
